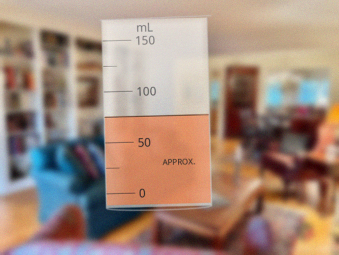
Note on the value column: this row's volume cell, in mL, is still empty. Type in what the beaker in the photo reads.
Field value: 75 mL
